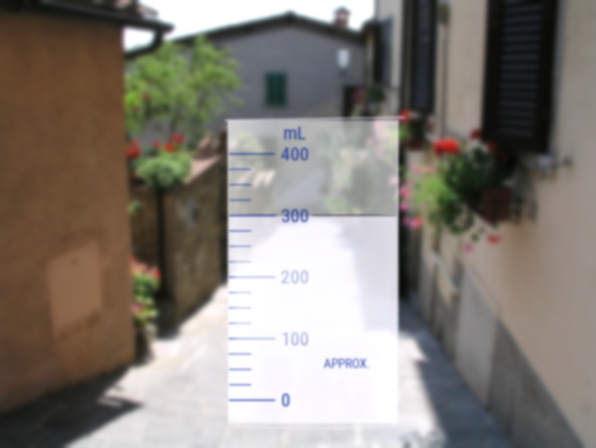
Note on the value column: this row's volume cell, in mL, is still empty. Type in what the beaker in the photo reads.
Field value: 300 mL
